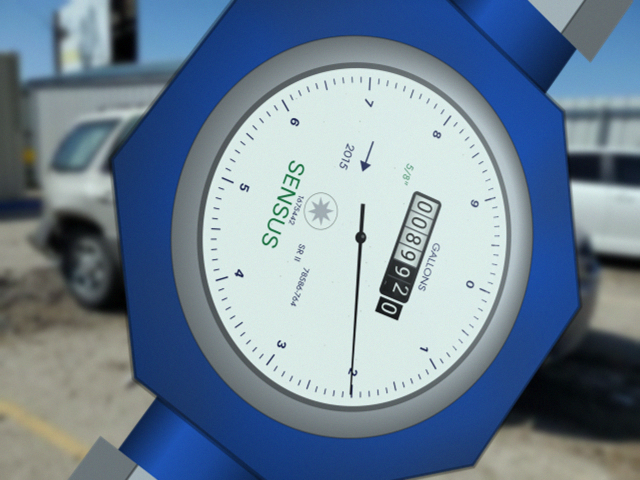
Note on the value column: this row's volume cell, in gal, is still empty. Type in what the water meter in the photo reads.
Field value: 89922.0 gal
